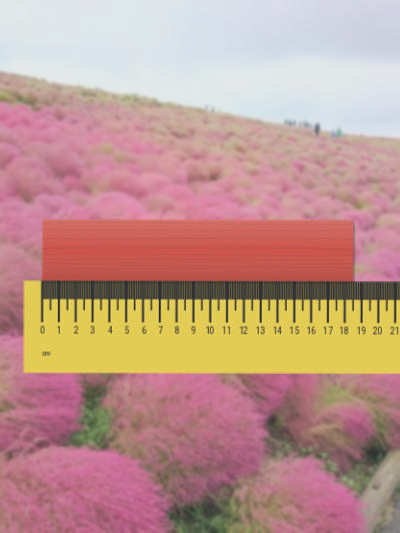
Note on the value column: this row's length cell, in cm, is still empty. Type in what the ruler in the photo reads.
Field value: 18.5 cm
